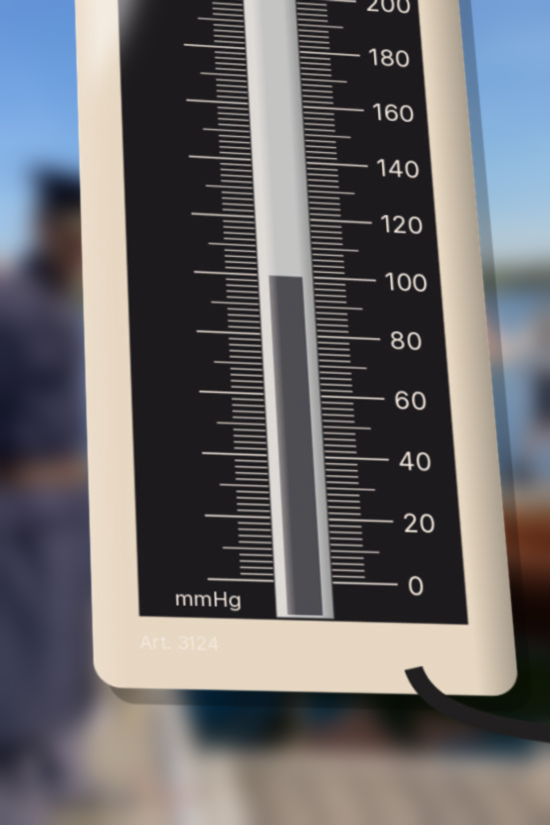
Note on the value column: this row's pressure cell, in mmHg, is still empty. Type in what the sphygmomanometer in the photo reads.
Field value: 100 mmHg
